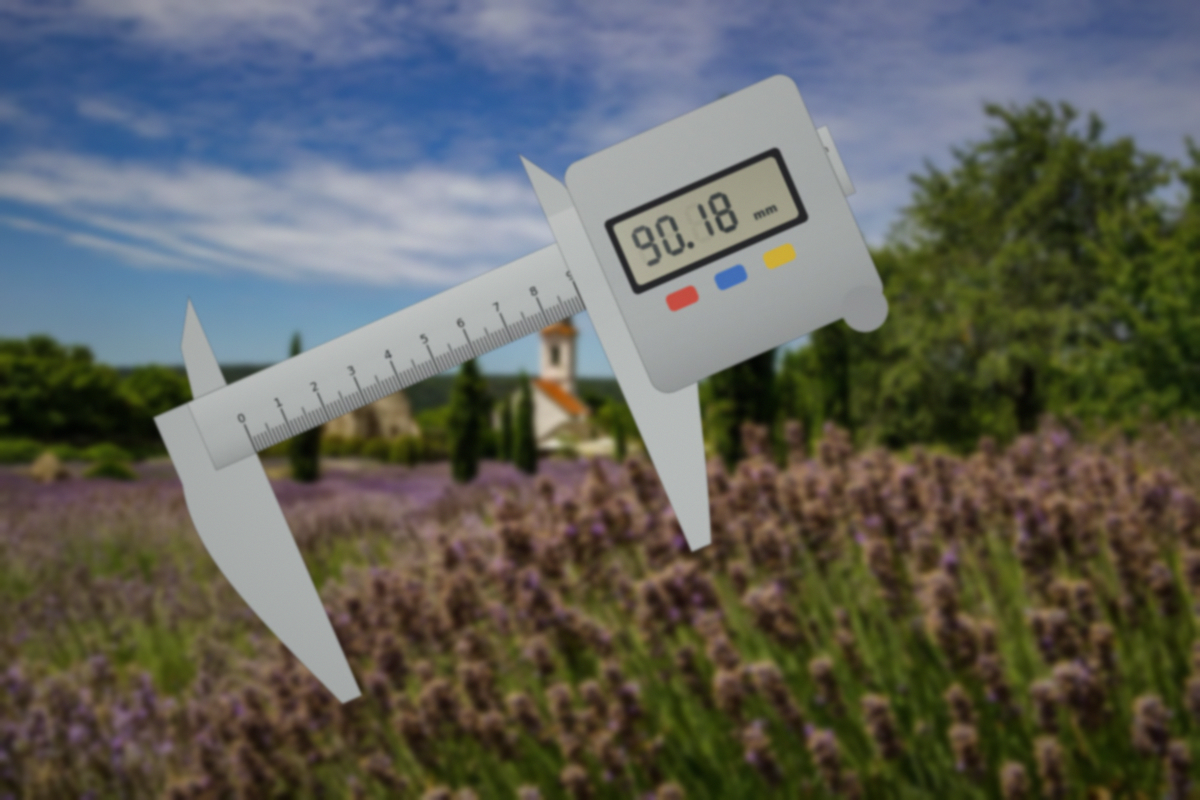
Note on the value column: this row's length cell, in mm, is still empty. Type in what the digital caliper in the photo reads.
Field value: 90.18 mm
